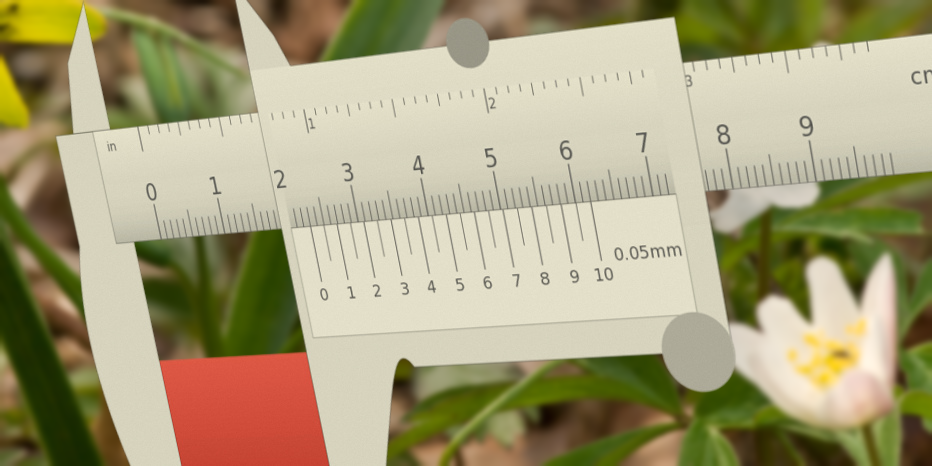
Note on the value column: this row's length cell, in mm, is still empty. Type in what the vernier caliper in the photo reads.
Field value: 23.0 mm
